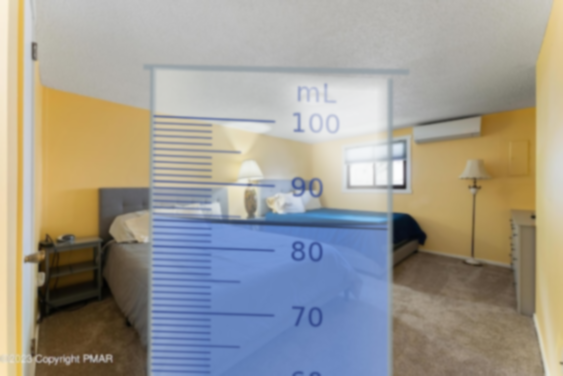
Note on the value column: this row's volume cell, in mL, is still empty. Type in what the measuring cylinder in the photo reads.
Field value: 84 mL
